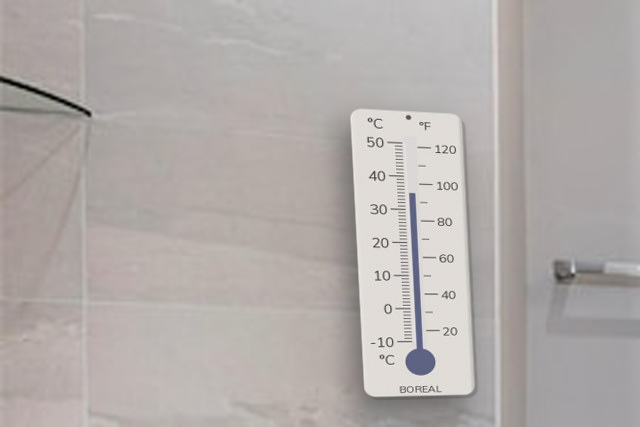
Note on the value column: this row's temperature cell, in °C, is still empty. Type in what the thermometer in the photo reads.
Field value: 35 °C
